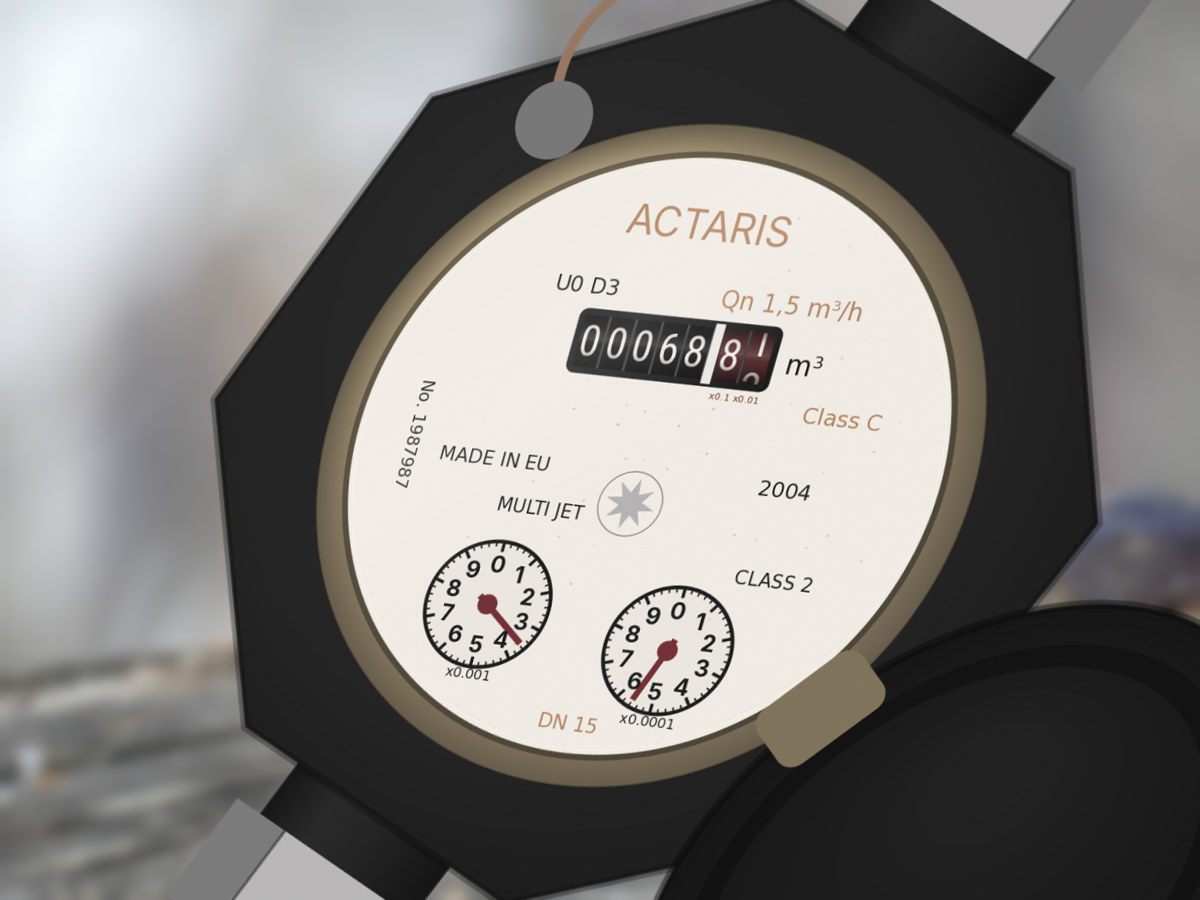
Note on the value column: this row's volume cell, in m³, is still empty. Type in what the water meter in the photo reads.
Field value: 68.8135 m³
